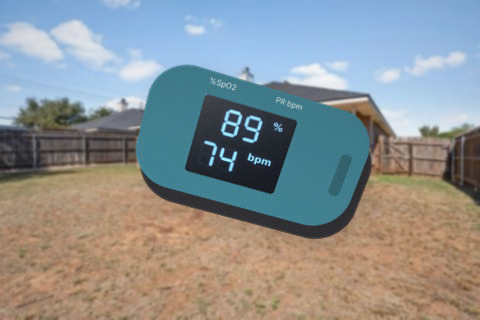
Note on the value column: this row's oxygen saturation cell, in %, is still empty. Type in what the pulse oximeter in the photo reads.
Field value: 89 %
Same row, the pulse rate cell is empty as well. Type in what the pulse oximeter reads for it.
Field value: 74 bpm
